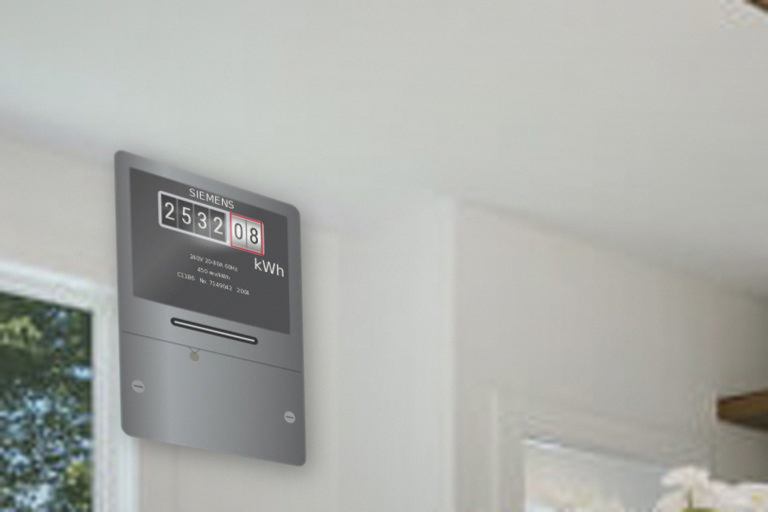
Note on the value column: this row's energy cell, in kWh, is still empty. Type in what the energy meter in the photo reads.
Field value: 2532.08 kWh
